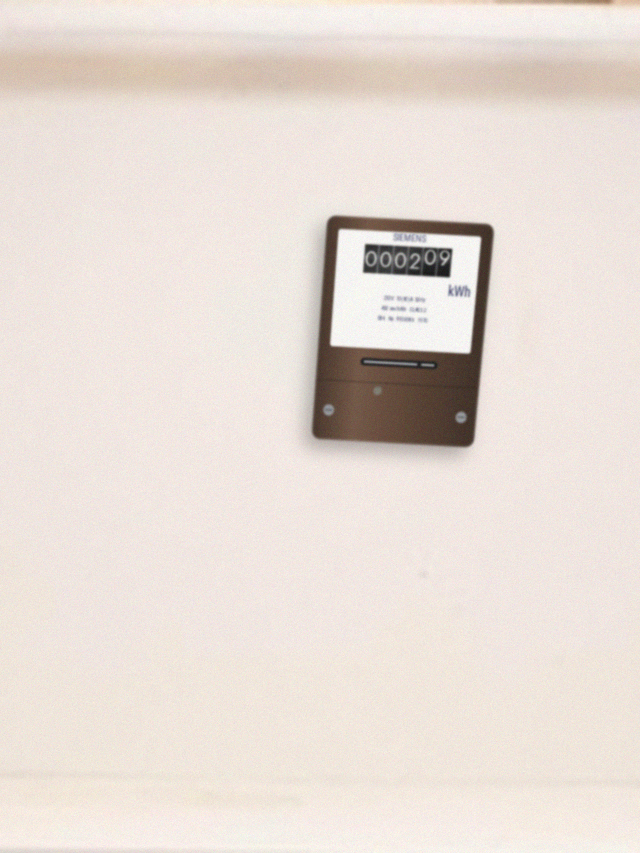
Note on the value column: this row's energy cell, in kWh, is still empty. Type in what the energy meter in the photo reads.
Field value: 209 kWh
